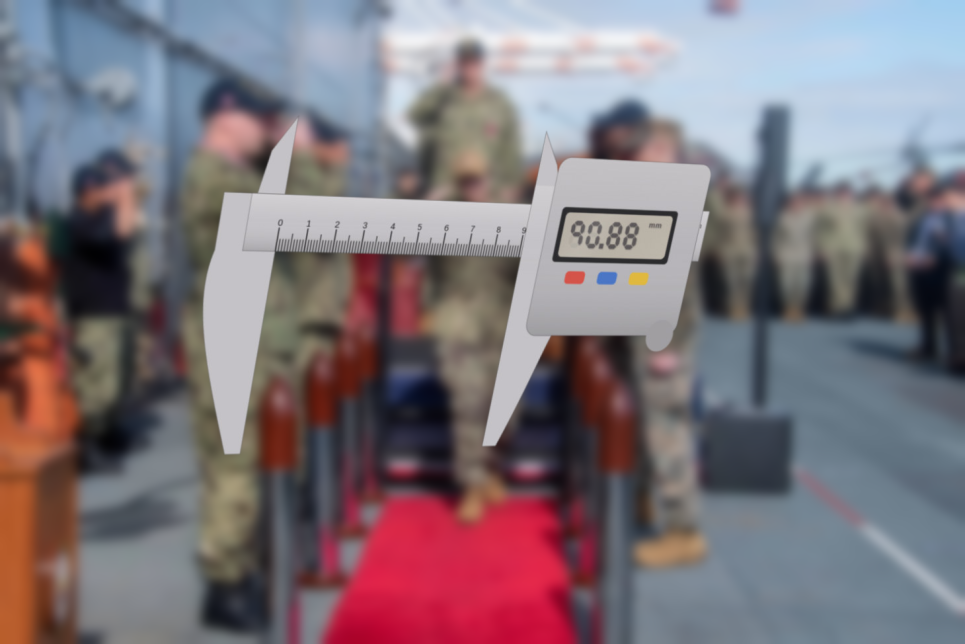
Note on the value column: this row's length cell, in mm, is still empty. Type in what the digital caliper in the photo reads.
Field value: 90.88 mm
